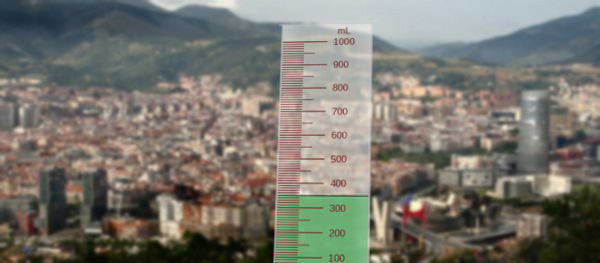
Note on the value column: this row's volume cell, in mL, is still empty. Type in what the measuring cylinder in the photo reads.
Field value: 350 mL
